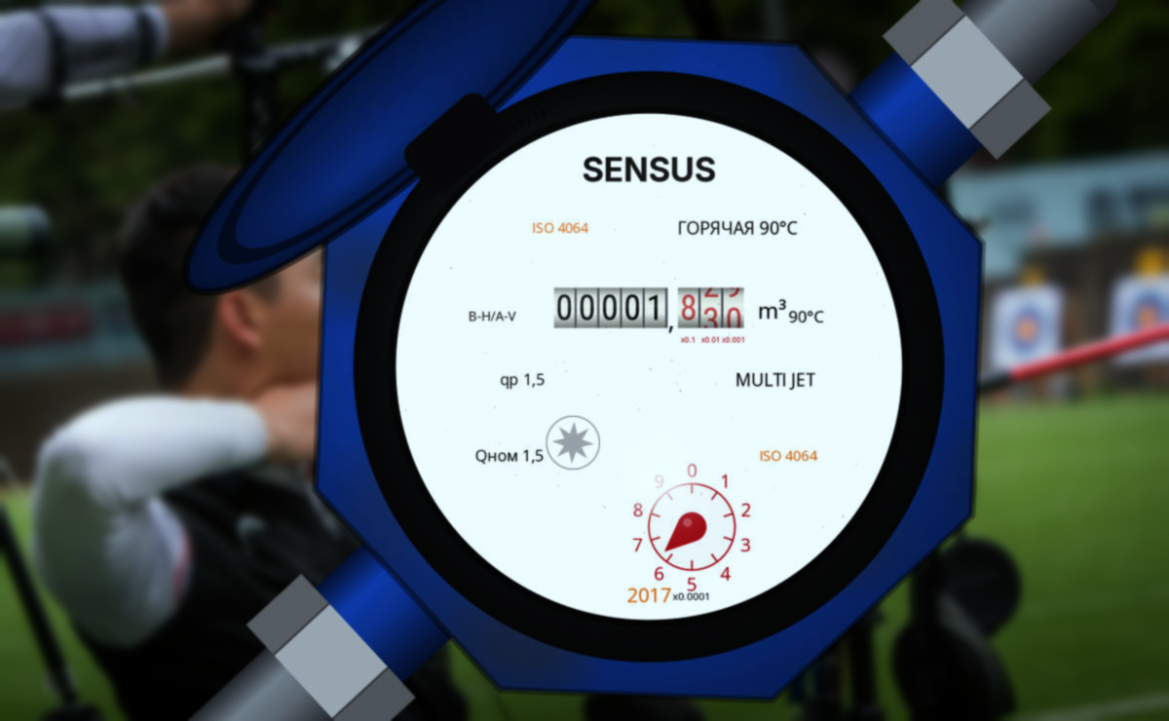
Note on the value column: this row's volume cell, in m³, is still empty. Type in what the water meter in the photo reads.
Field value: 1.8296 m³
